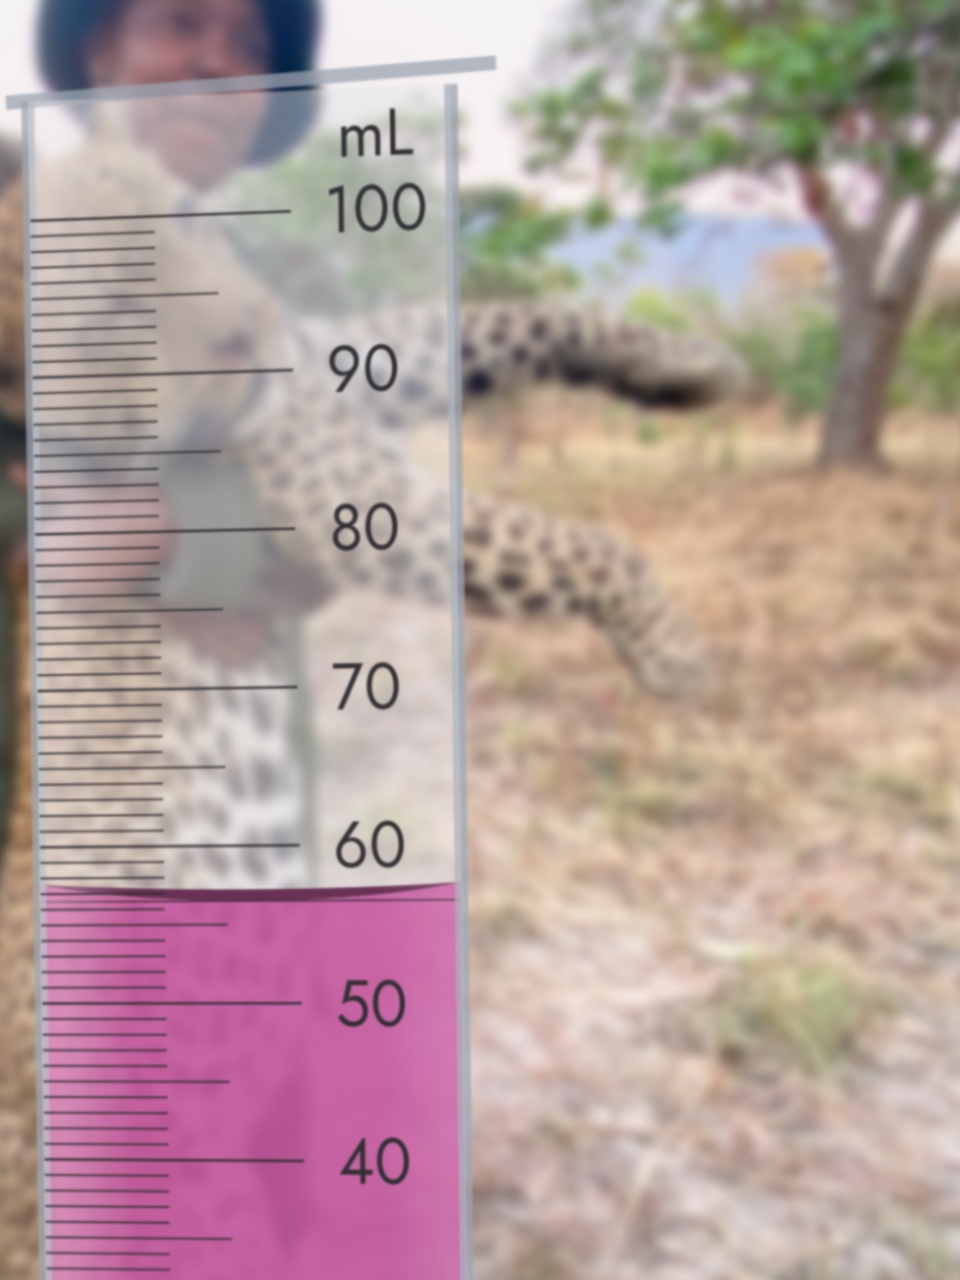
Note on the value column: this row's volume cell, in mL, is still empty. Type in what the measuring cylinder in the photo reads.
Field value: 56.5 mL
